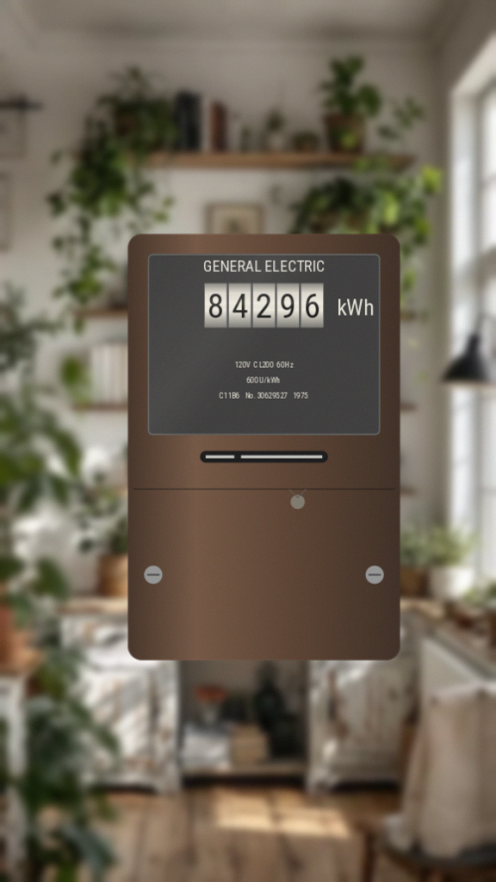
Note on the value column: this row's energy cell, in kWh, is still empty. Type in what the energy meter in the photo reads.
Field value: 84296 kWh
